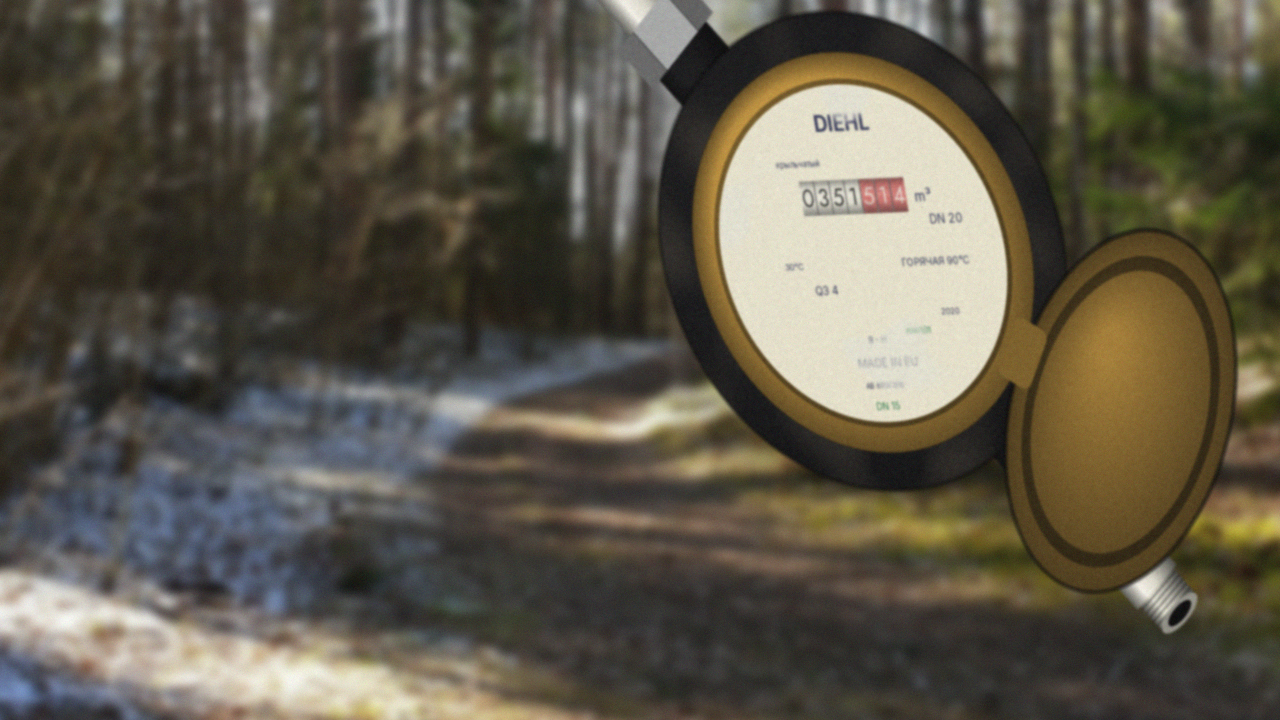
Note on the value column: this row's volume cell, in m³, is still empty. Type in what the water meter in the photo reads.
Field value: 351.514 m³
